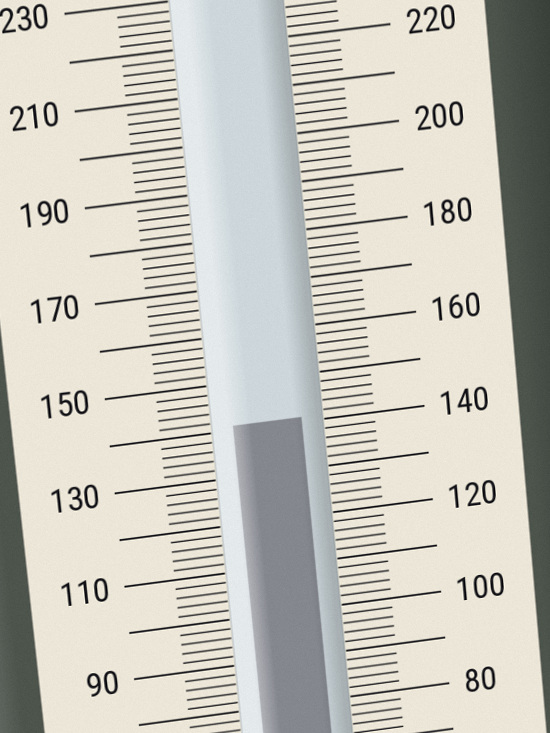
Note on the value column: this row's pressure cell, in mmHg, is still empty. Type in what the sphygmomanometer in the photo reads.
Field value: 141 mmHg
